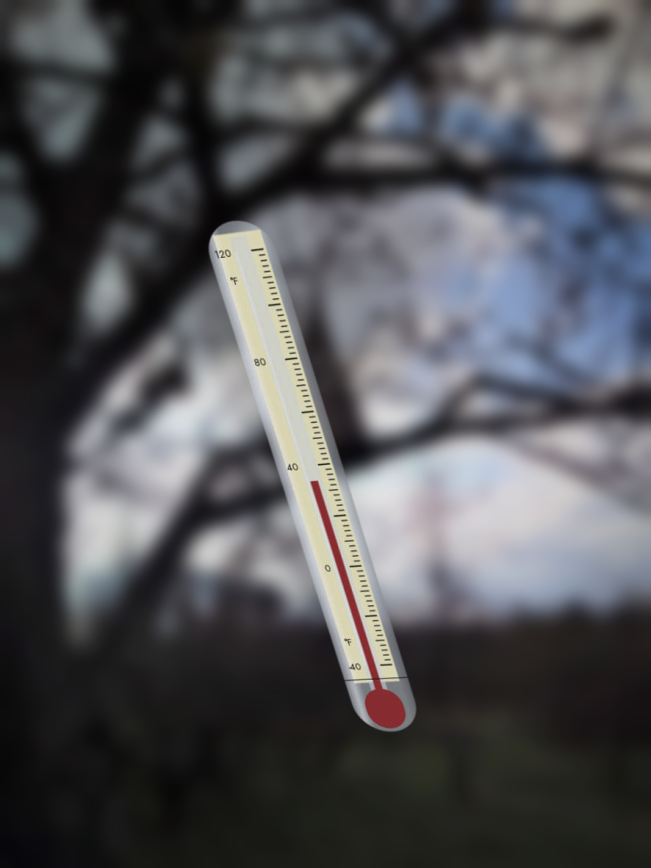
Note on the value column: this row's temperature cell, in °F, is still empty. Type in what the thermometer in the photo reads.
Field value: 34 °F
